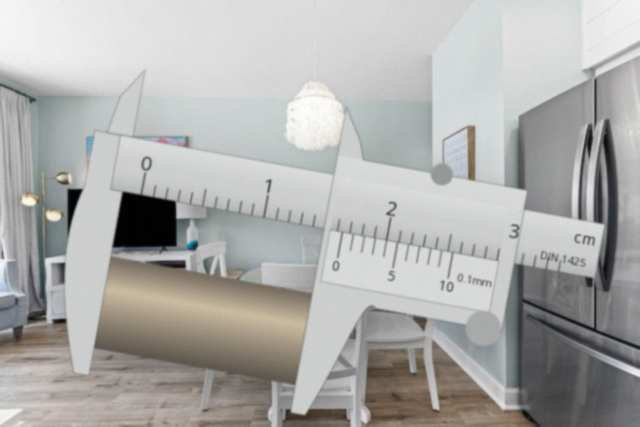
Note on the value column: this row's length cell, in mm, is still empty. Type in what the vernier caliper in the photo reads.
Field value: 16.4 mm
